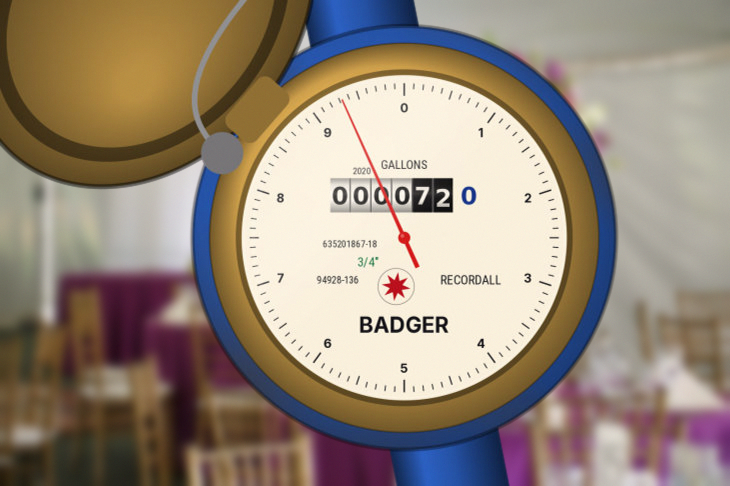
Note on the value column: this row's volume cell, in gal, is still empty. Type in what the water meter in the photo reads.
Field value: 719.3 gal
